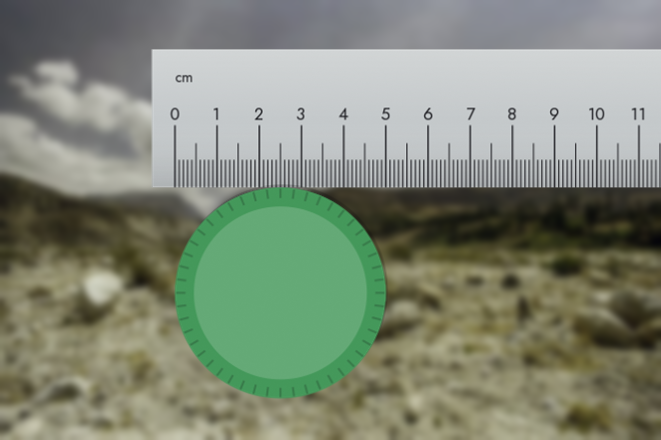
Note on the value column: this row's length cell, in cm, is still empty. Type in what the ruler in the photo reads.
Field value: 5 cm
